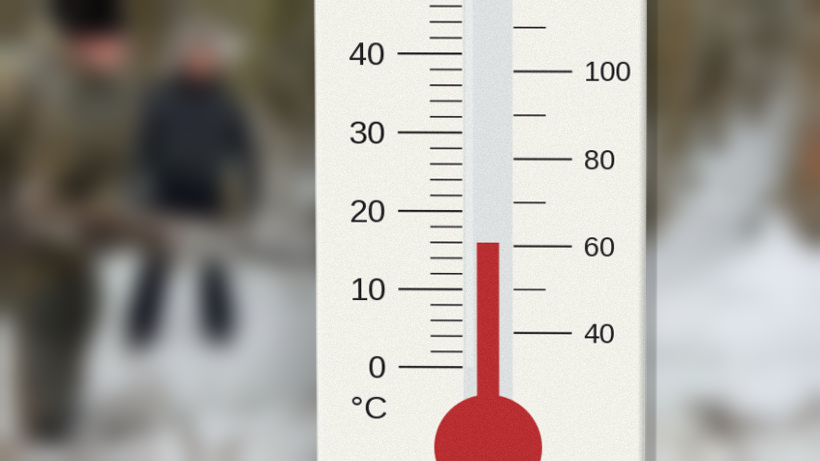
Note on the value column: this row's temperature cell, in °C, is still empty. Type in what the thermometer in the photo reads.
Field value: 16 °C
